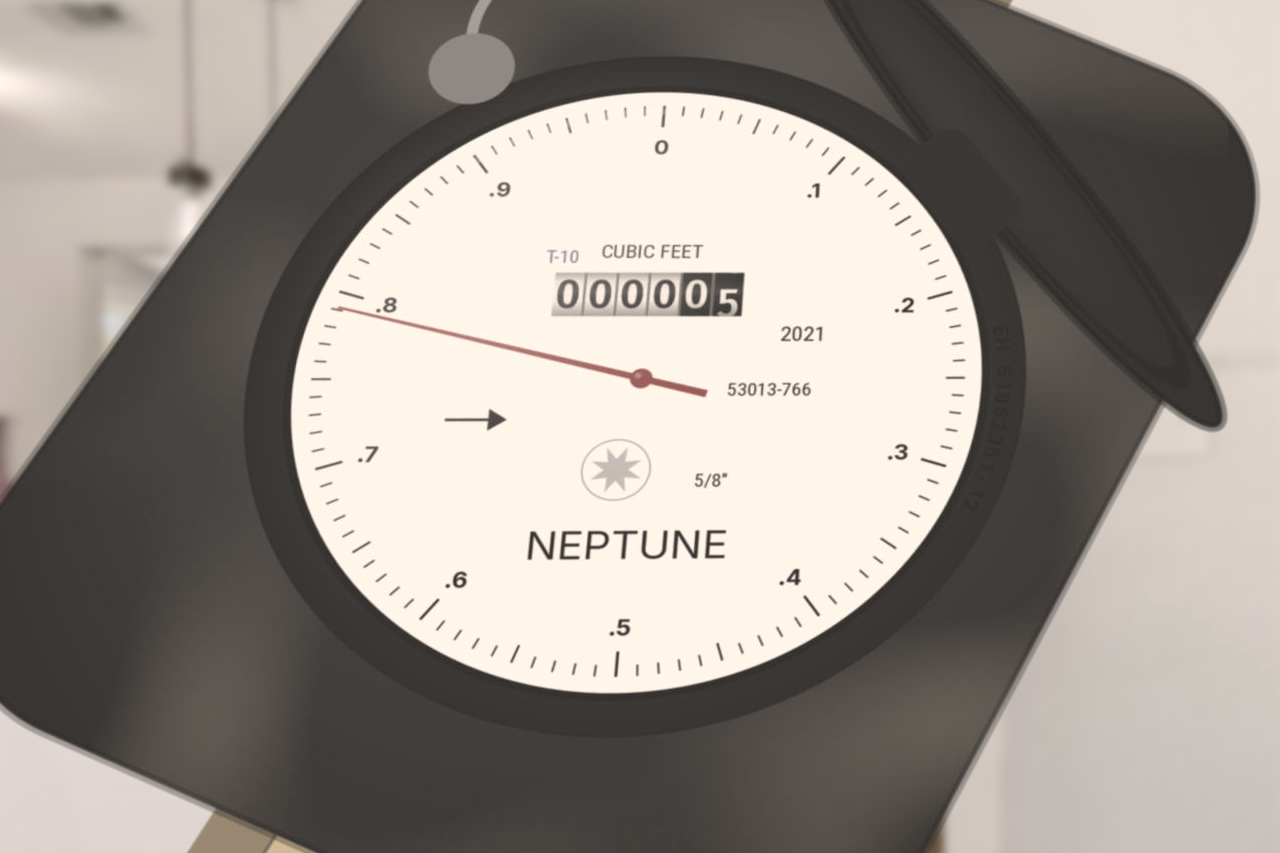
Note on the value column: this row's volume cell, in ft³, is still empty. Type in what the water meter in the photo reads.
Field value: 4.79 ft³
